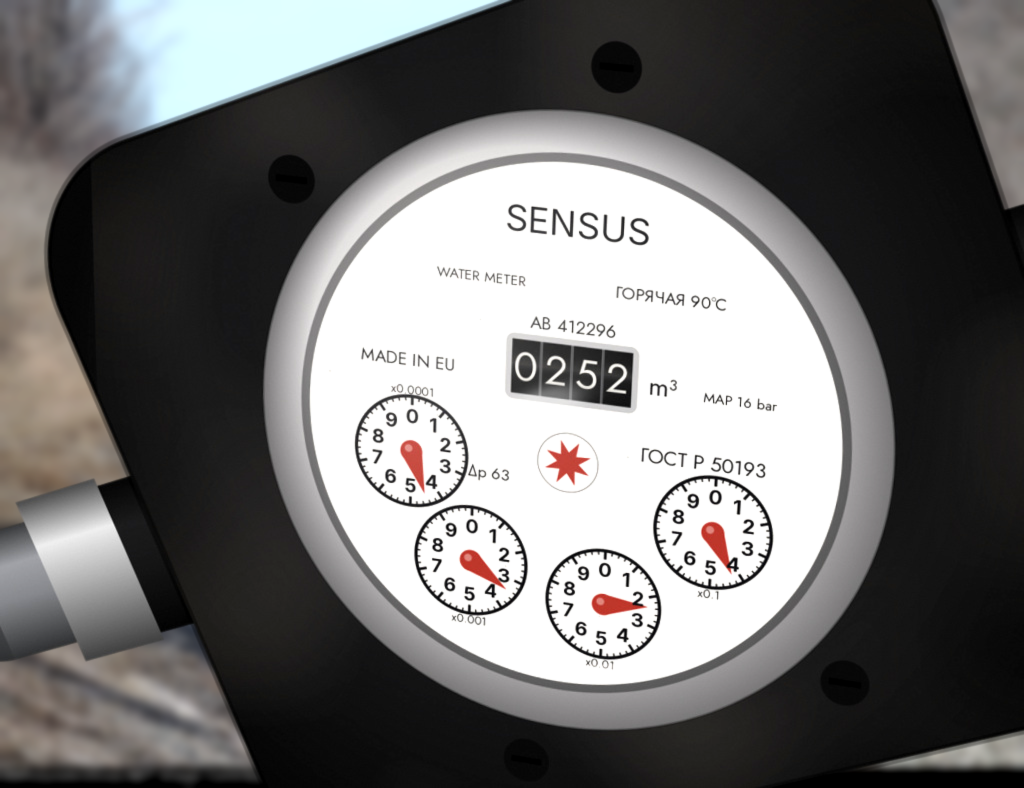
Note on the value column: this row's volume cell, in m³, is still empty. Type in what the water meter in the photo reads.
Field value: 252.4234 m³
